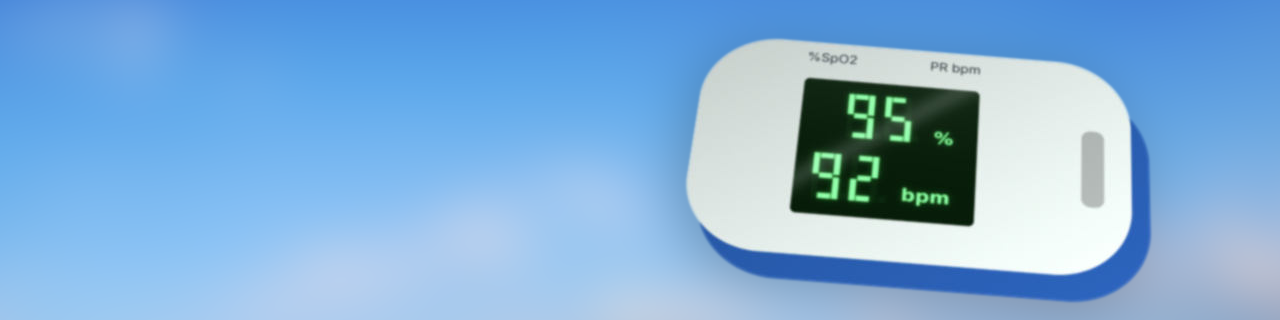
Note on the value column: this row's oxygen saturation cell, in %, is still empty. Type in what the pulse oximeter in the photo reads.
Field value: 95 %
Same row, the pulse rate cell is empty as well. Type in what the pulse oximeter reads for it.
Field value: 92 bpm
